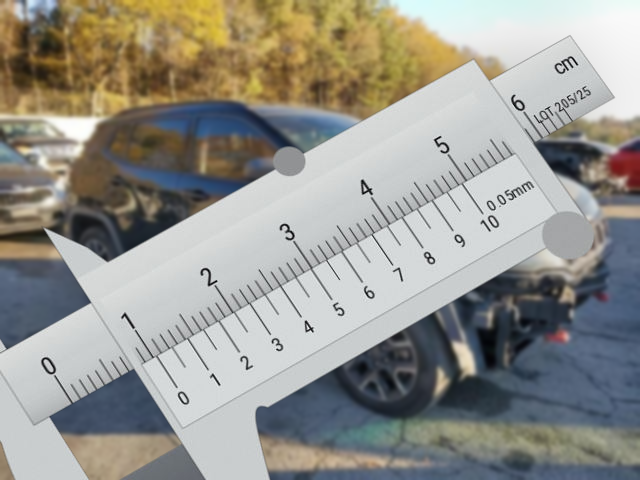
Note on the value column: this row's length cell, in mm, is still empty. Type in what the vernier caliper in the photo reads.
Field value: 10.4 mm
